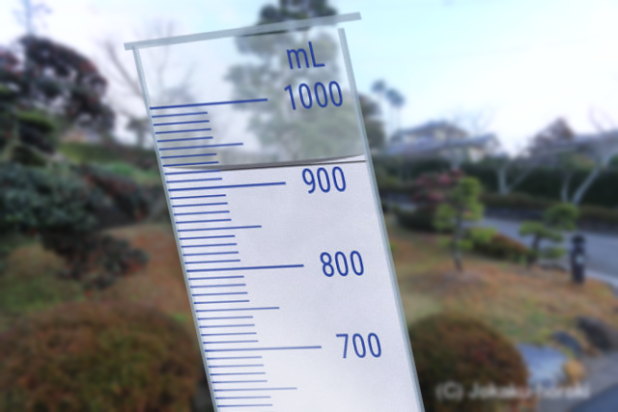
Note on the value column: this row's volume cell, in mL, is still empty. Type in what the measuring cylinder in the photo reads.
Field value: 920 mL
